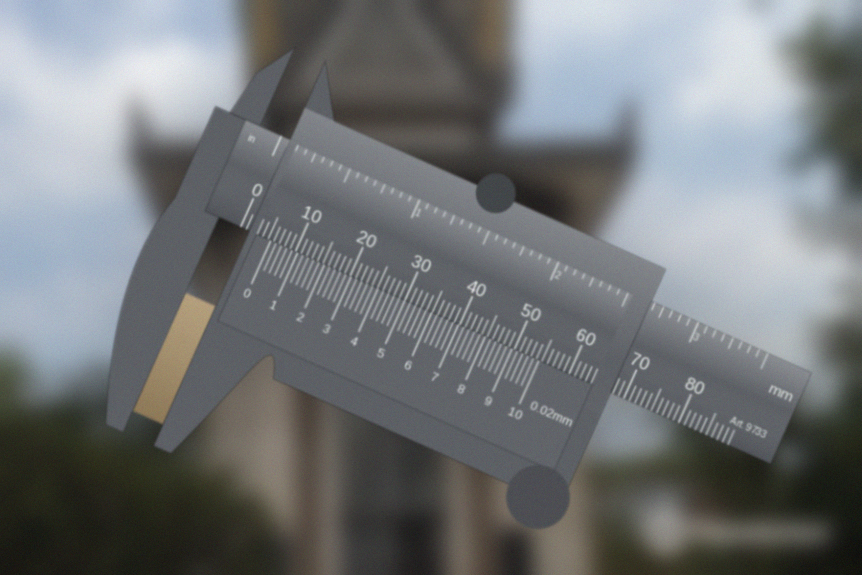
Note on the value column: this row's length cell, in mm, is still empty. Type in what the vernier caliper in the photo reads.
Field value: 5.5 mm
